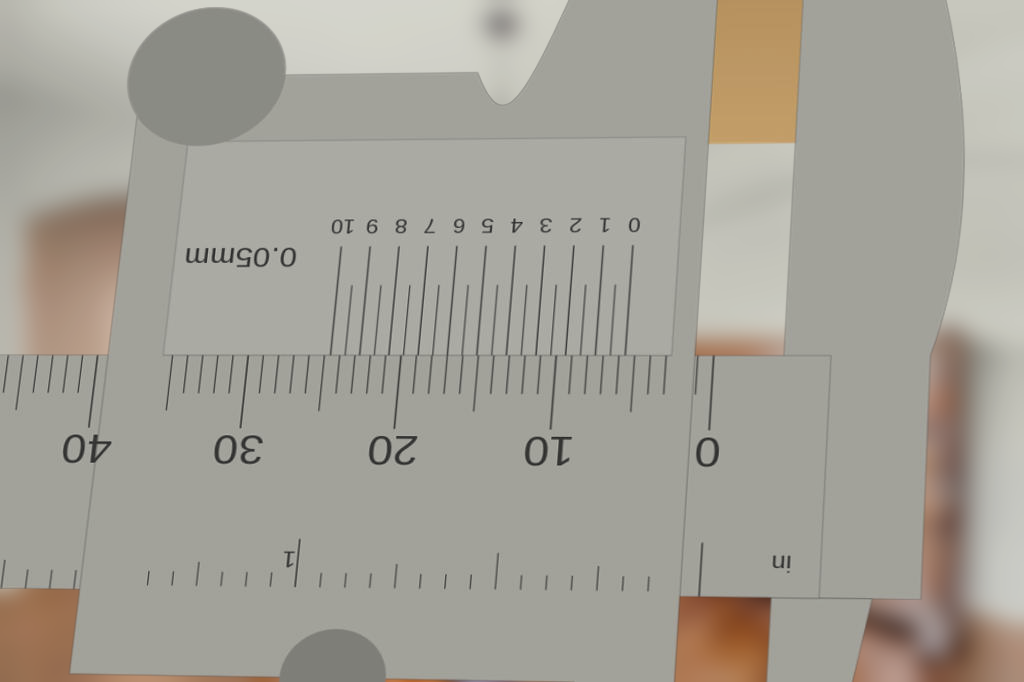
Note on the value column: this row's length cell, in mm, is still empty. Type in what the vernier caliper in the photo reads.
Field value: 5.6 mm
